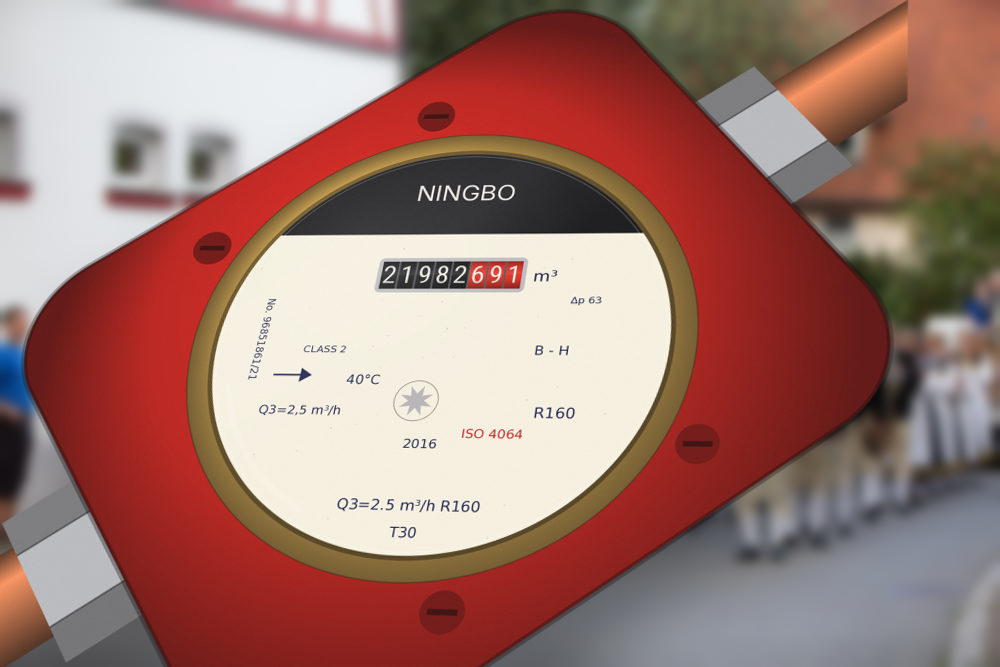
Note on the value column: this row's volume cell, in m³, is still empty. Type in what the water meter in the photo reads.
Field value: 21982.691 m³
